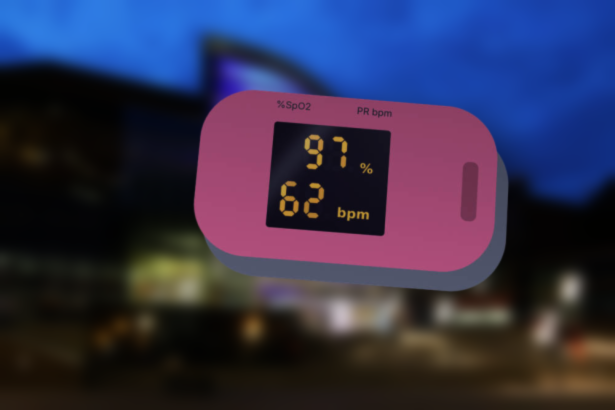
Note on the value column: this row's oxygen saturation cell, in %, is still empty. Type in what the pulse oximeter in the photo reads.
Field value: 97 %
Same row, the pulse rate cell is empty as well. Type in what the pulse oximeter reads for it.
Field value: 62 bpm
